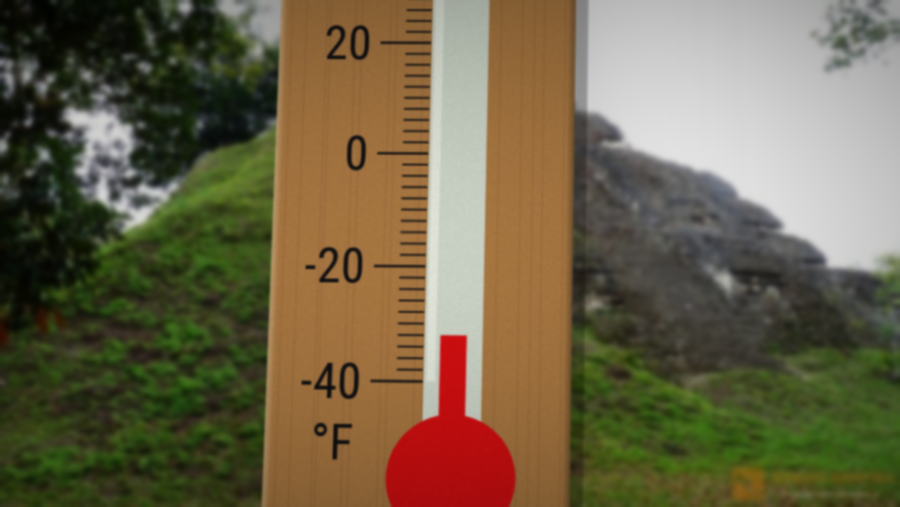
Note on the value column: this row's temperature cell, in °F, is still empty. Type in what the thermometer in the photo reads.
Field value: -32 °F
